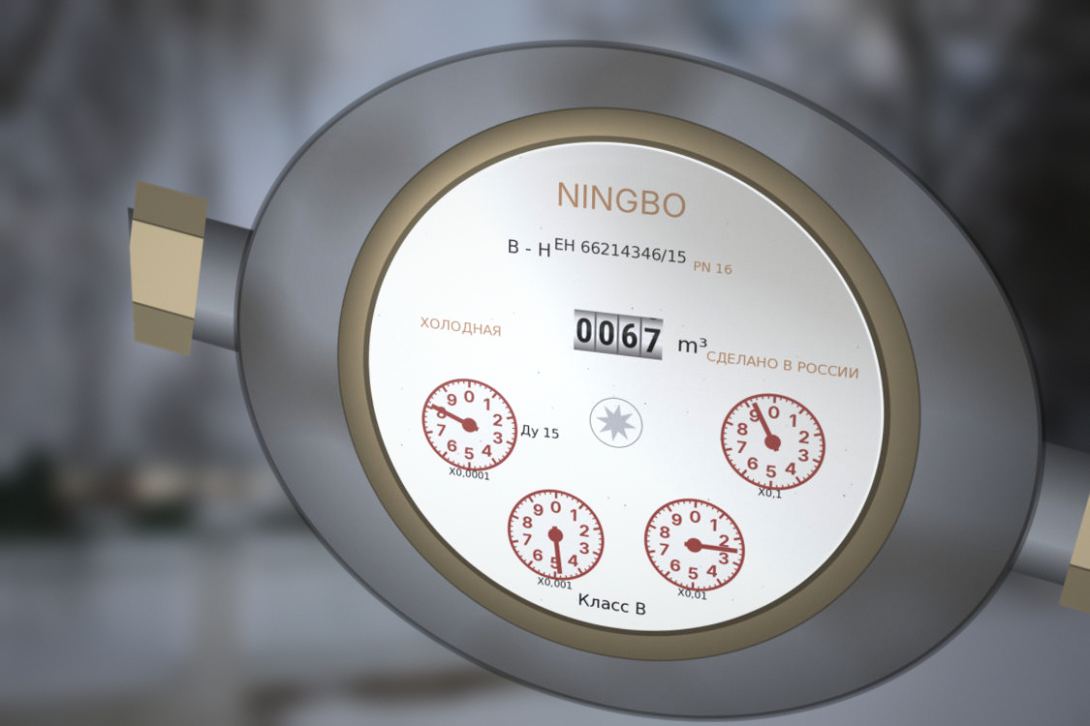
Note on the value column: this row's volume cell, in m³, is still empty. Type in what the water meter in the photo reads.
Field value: 66.9248 m³
